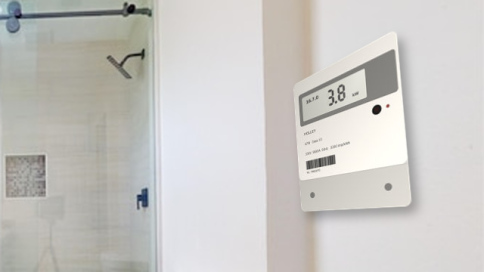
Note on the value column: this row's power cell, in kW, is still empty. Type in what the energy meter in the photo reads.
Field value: 3.8 kW
